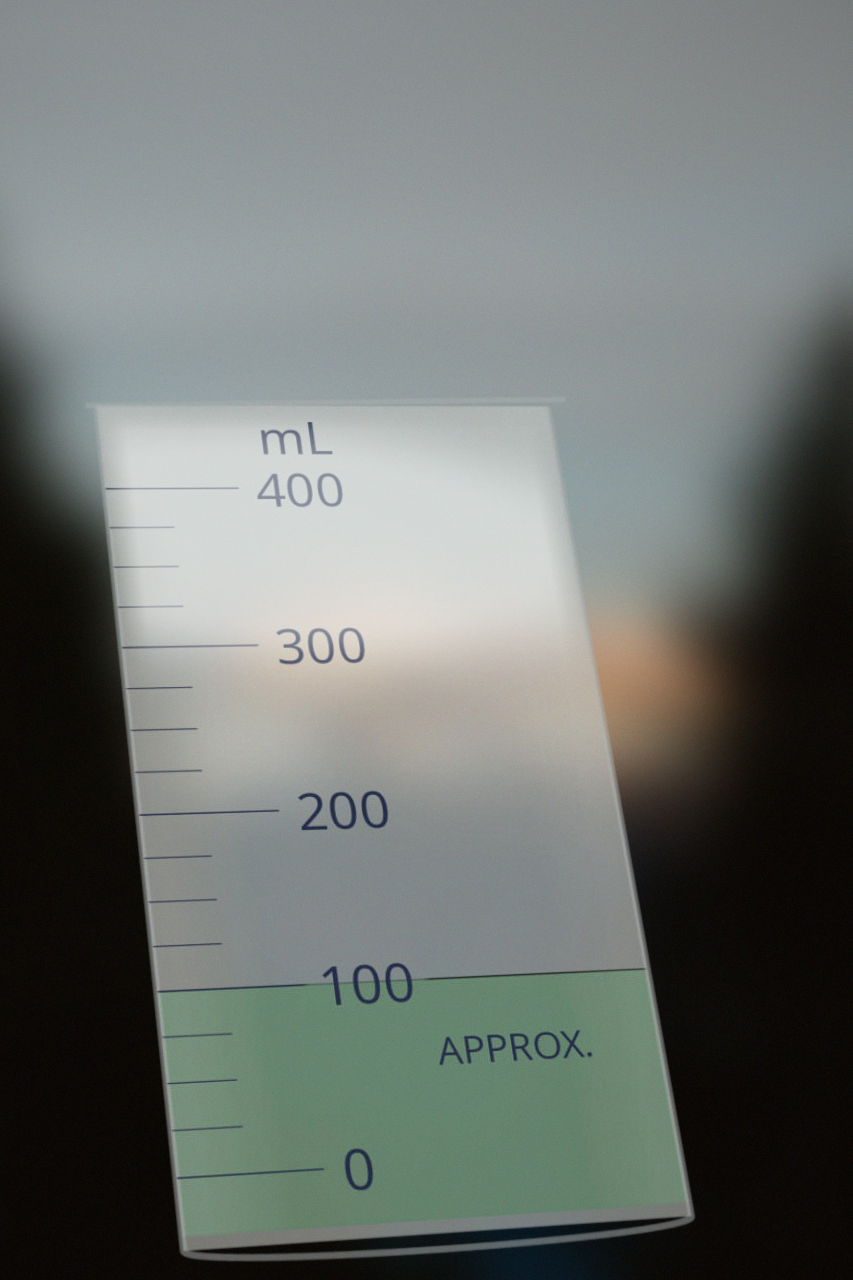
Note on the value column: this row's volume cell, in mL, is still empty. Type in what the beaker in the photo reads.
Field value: 100 mL
